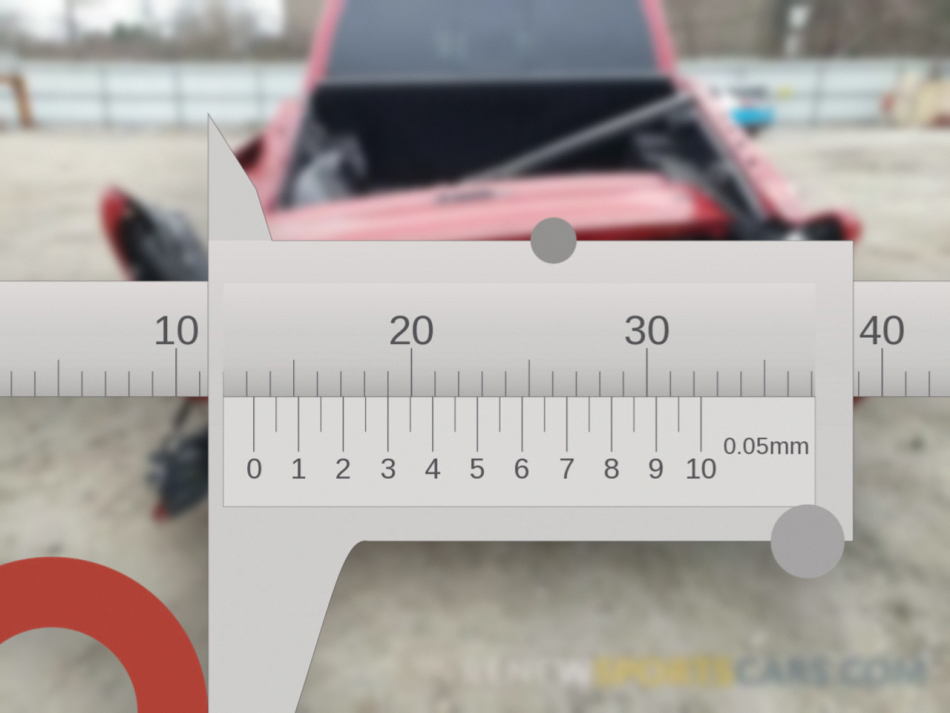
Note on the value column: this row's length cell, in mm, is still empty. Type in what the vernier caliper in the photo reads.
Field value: 13.30 mm
